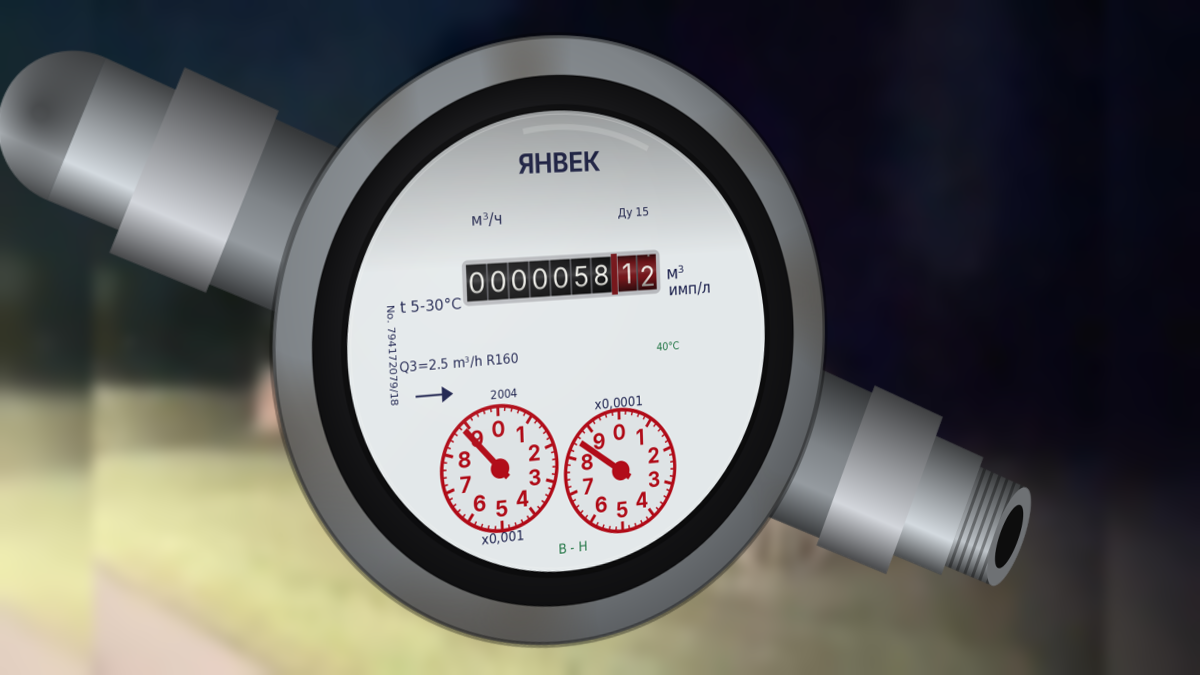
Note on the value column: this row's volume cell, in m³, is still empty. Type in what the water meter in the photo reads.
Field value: 58.1188 m³
